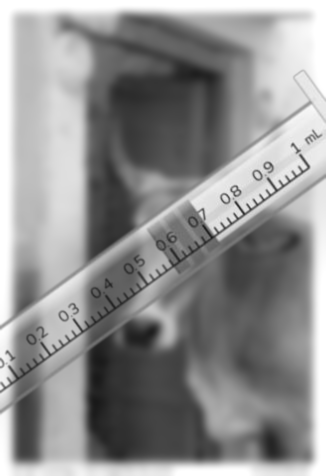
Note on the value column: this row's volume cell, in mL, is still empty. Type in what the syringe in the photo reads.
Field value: 0.58 mL
